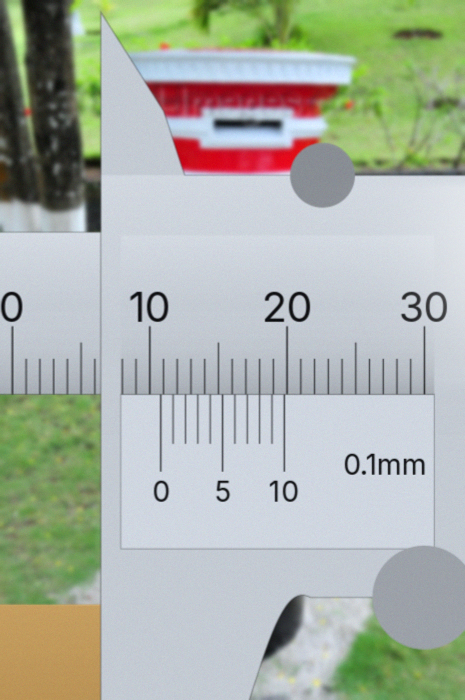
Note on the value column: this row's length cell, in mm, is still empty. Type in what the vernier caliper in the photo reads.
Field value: 10.8 mm
